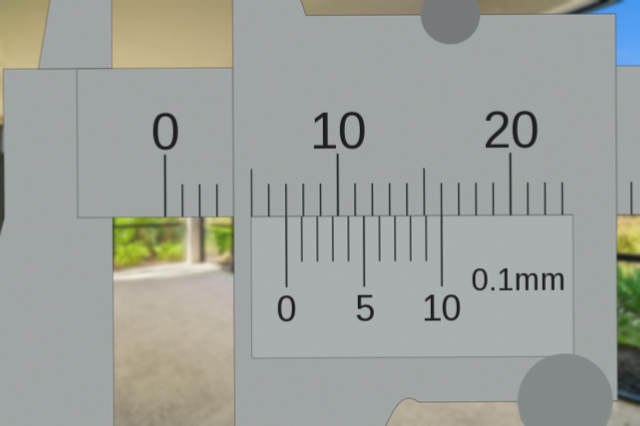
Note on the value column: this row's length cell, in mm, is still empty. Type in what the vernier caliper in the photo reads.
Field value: 7.0 mm
